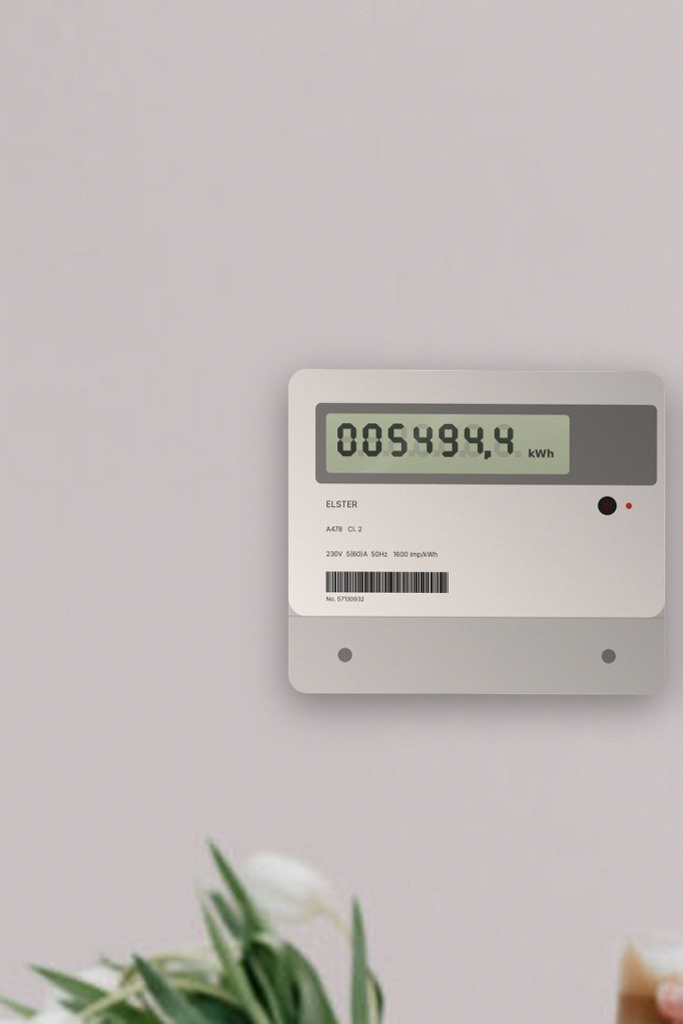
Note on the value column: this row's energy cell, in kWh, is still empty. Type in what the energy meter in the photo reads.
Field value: 5494.4 kWh
